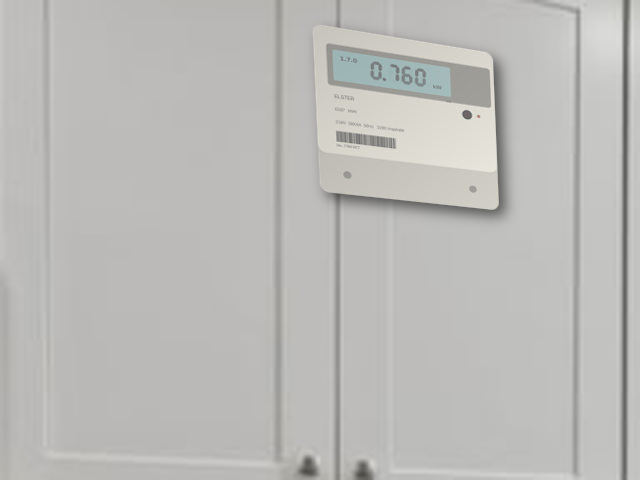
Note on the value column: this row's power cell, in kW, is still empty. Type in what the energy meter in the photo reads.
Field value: 0.760 kW
